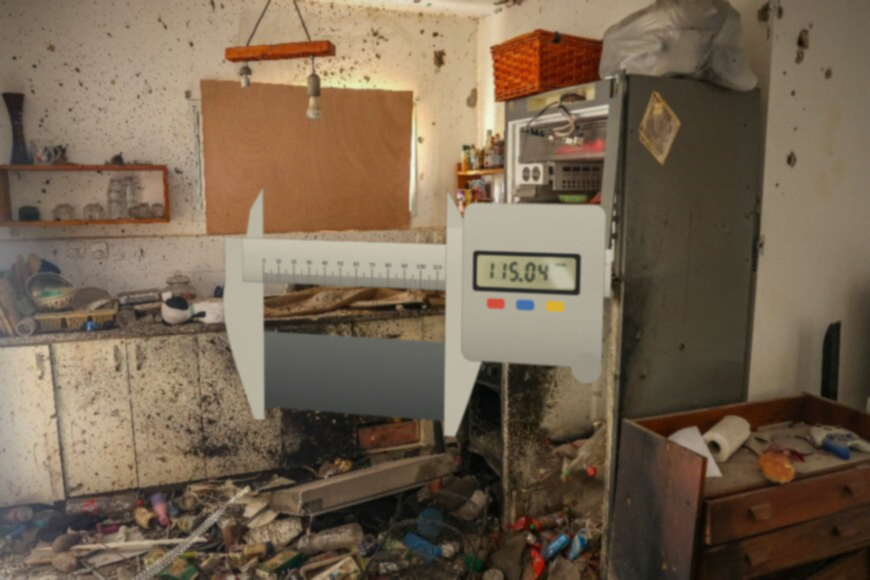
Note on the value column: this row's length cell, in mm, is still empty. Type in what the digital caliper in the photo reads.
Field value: 115.04 mm
